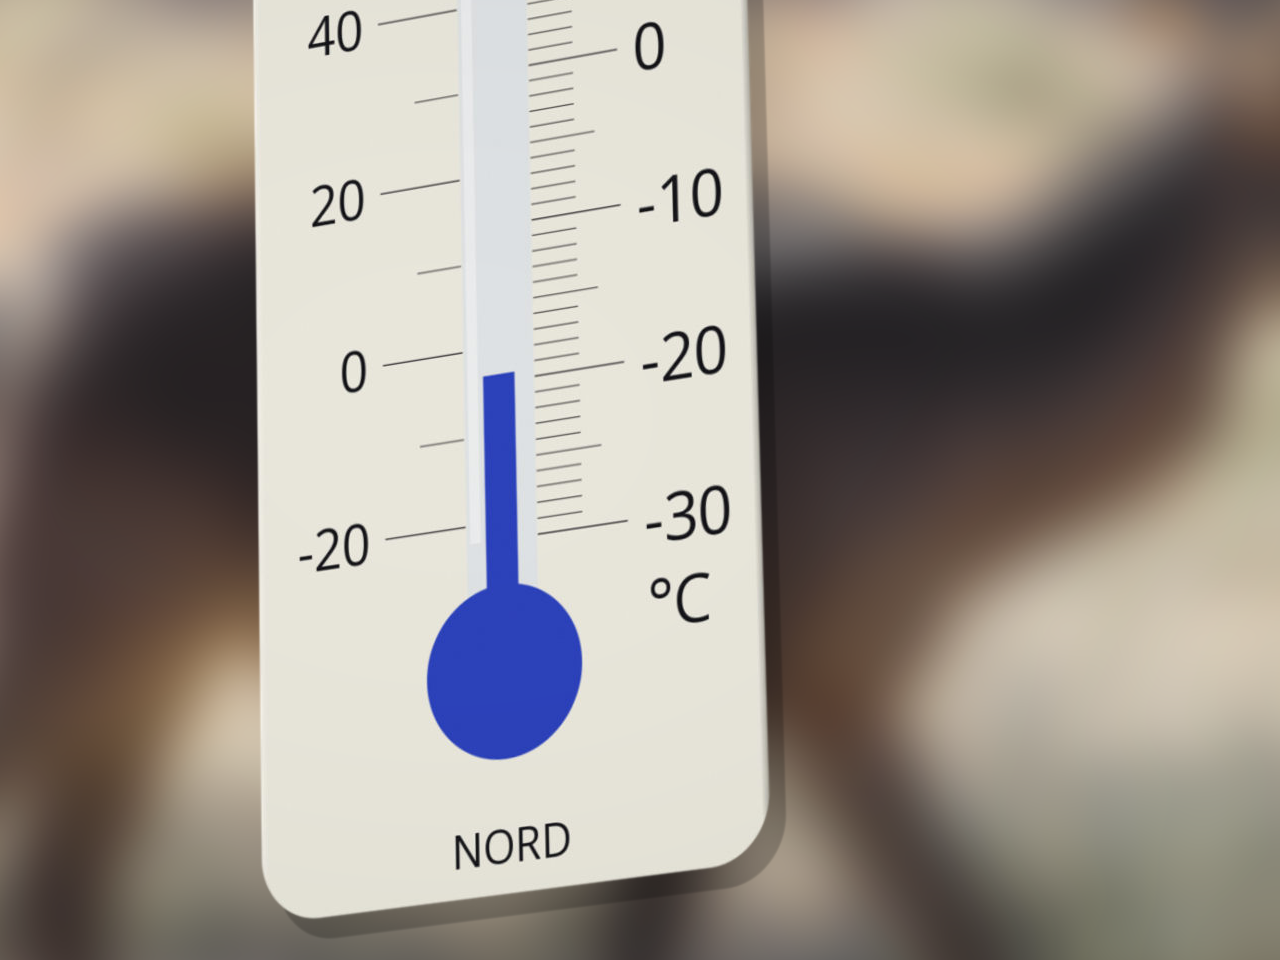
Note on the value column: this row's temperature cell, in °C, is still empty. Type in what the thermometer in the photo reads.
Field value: -19.5 °C
